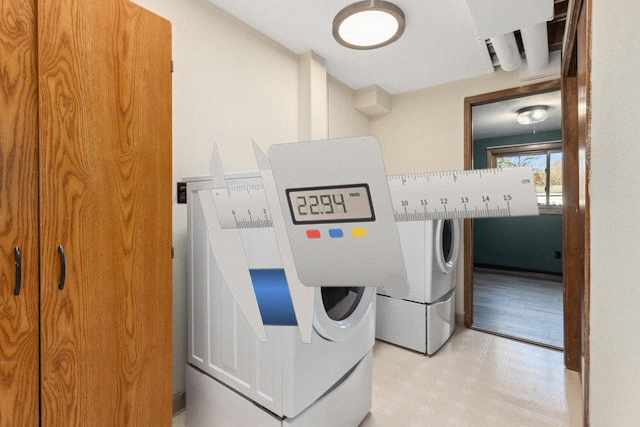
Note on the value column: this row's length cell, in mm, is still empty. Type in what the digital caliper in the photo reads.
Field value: 22.94 mm
